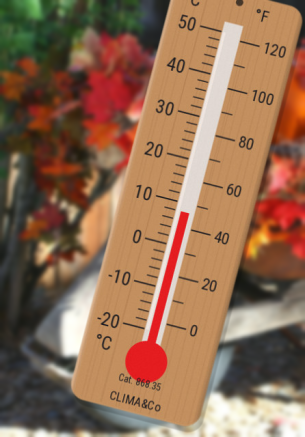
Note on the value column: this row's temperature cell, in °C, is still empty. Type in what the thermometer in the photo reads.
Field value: 8 °C
